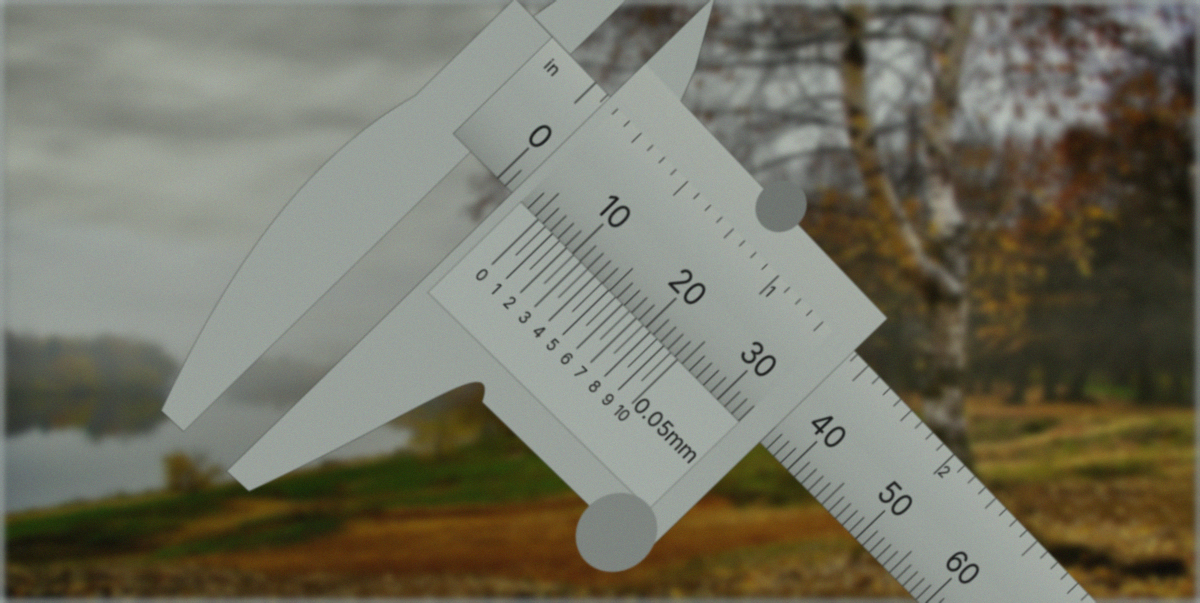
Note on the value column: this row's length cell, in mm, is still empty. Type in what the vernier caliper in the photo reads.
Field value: 5.4 mm
